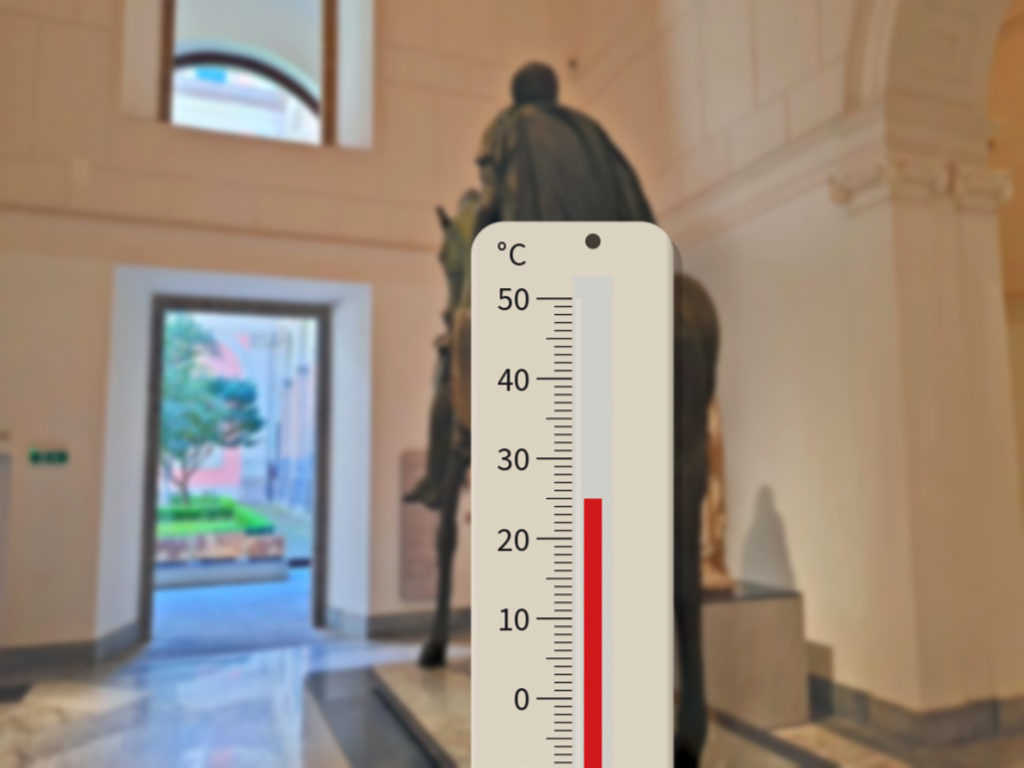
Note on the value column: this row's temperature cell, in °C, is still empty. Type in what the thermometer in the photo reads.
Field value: 25 °C
